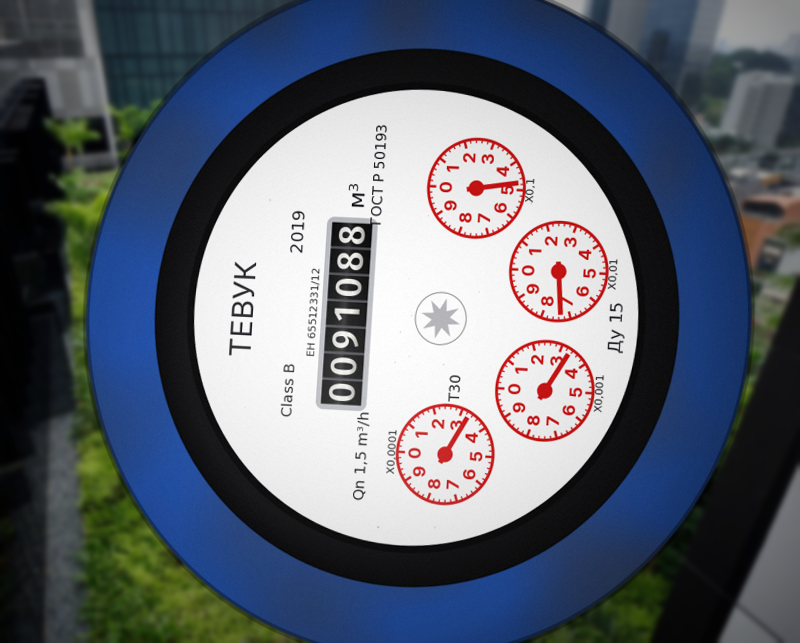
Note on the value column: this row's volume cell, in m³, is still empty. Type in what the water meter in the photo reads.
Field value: 91088.4733 m³
